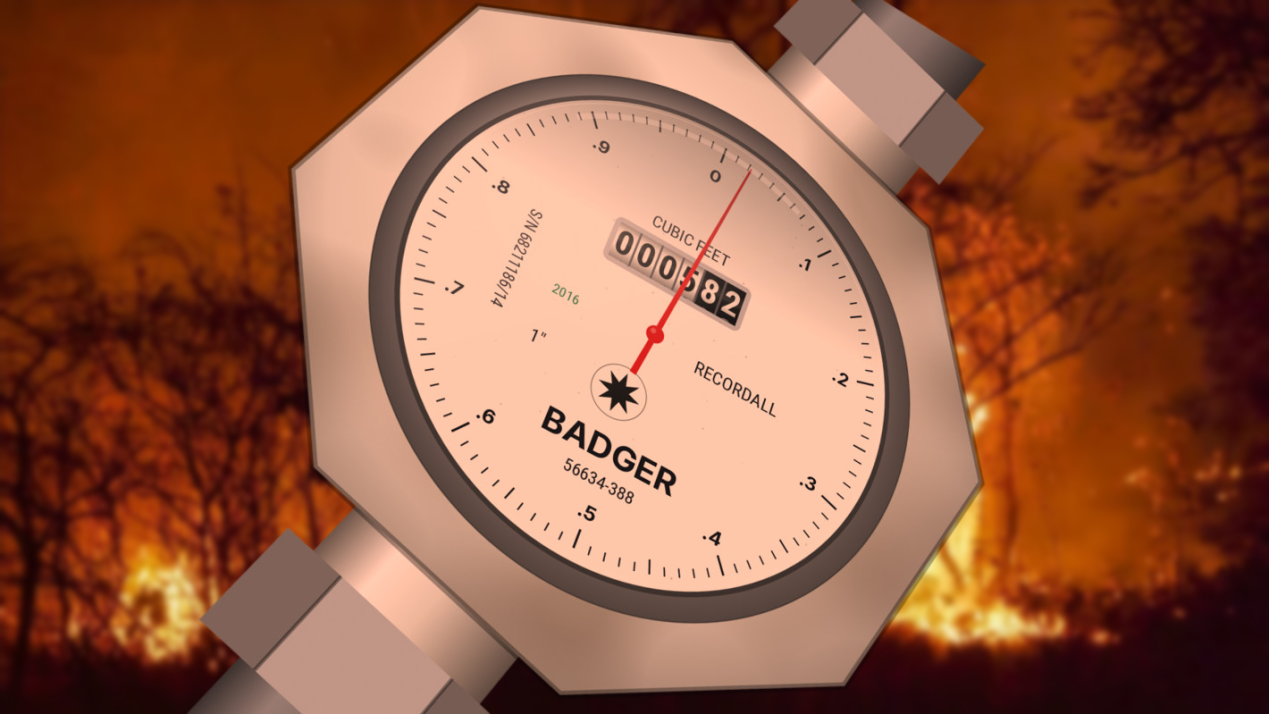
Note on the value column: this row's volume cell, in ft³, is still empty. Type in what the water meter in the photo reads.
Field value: 582.02 ft³
